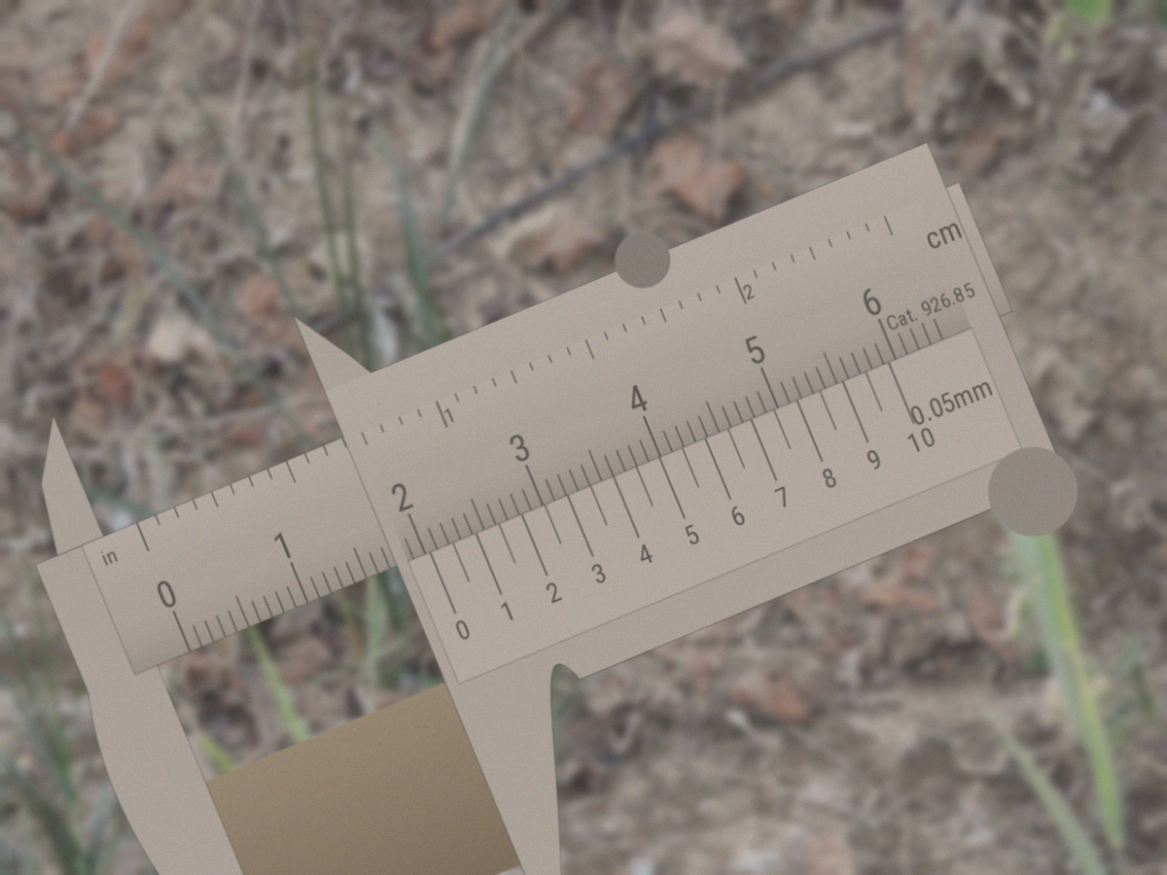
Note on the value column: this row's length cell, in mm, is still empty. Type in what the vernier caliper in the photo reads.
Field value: 20.4 mm
